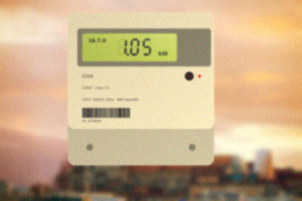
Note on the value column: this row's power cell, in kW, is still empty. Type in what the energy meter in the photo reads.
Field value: 1.05 kW
